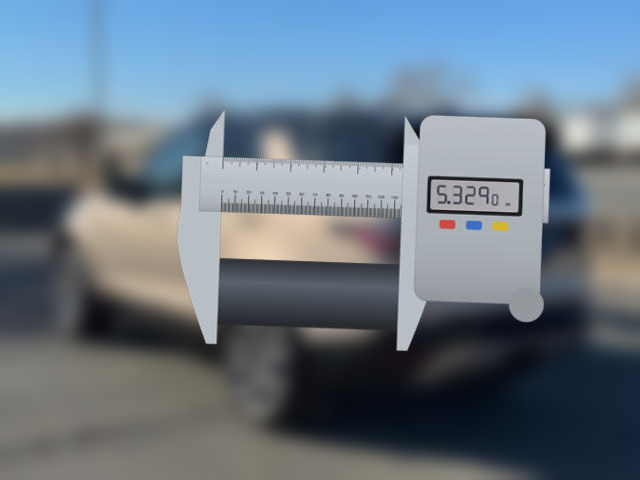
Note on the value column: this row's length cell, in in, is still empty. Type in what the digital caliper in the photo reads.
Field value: 5.3290 in
